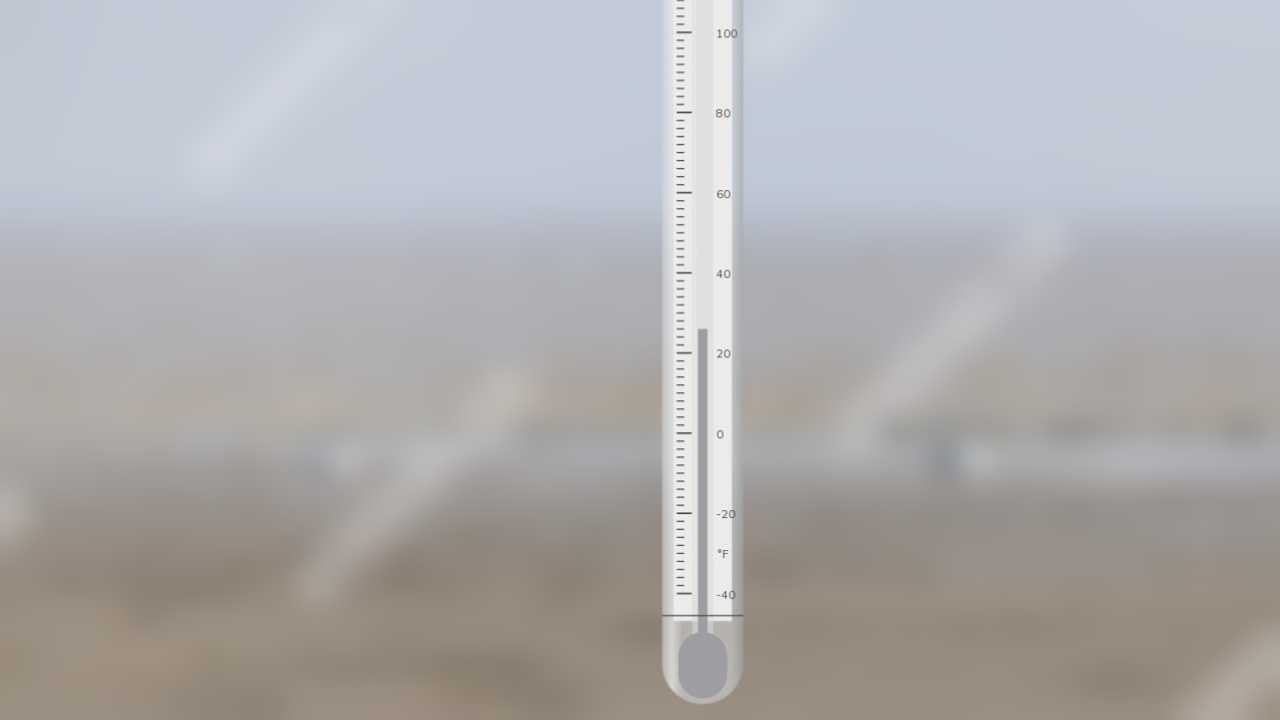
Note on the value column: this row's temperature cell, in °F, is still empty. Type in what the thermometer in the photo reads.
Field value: 26 °F
